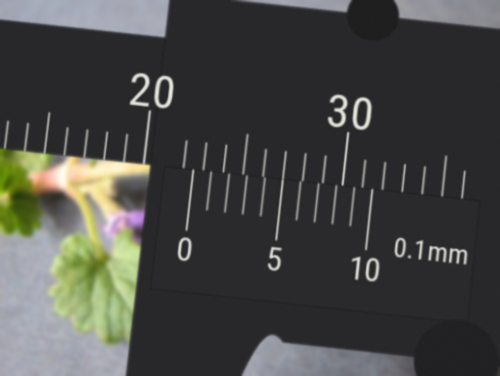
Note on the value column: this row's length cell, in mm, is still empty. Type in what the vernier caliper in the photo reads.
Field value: 22.5 mm
